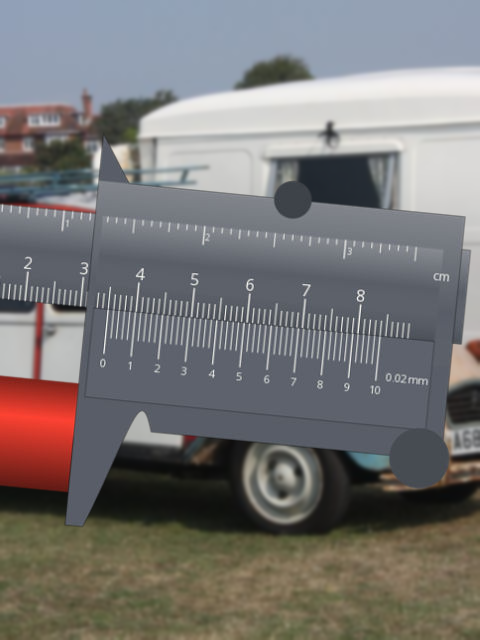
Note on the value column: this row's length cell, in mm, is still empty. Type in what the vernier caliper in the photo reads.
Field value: 35.0 mm
